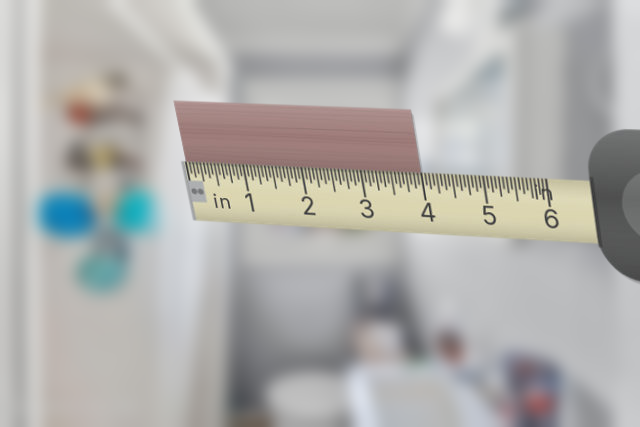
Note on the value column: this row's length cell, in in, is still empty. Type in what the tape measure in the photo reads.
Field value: 4 in
